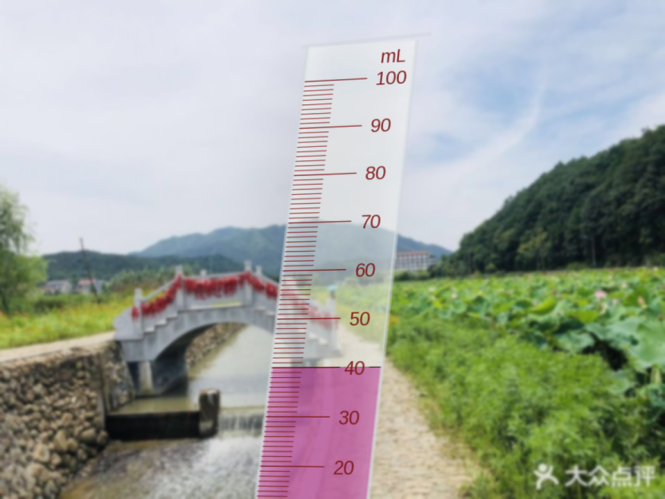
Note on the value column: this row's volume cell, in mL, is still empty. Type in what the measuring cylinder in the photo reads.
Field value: 40 mL
